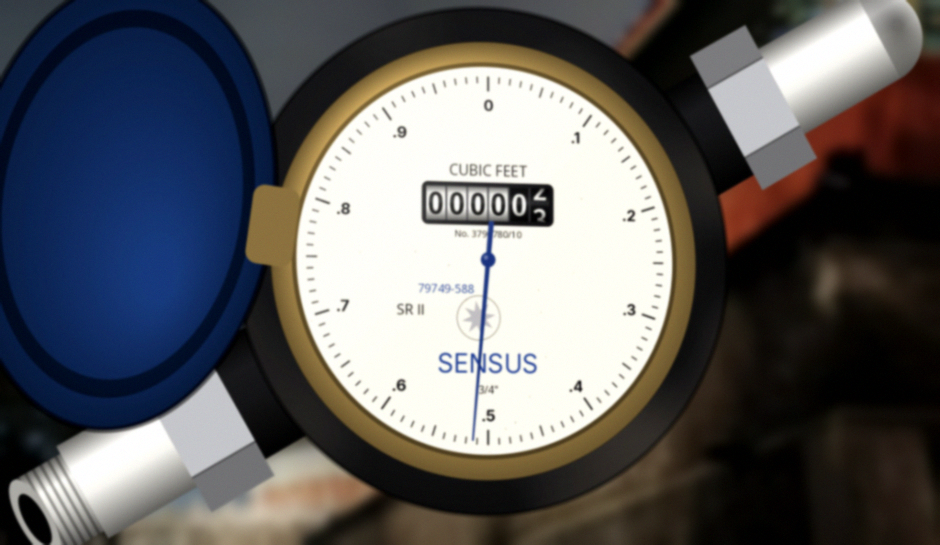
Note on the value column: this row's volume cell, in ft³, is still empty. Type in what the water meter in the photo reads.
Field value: 2.51 ft³
